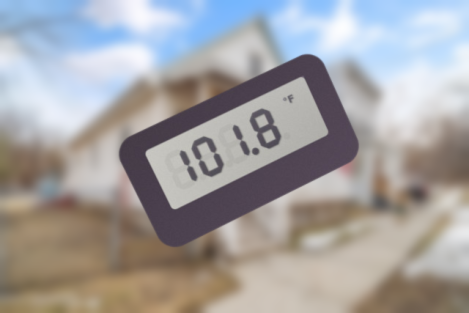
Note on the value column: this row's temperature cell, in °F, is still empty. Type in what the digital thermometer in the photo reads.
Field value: 101.8 °F
